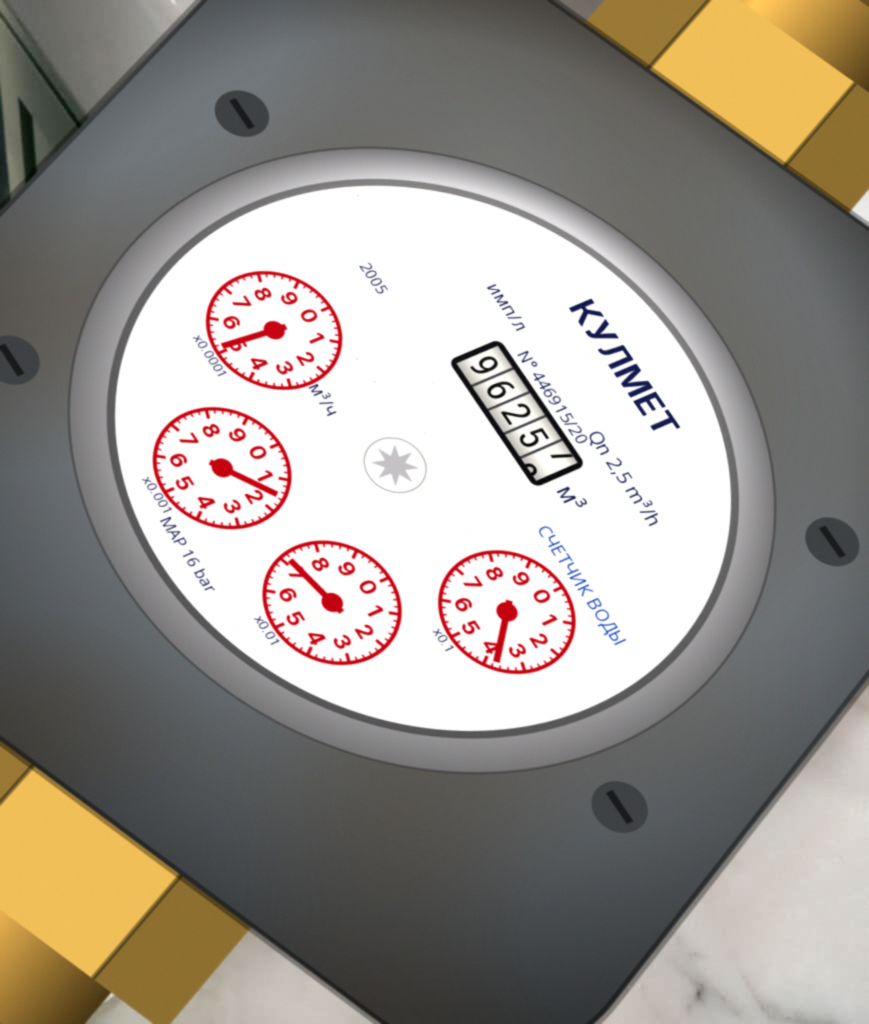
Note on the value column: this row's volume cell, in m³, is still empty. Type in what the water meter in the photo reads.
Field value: 96257.3715 m³
